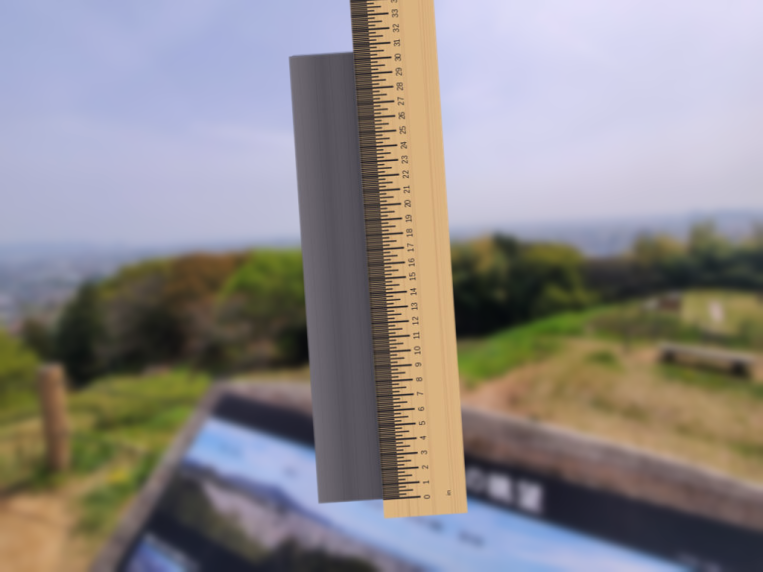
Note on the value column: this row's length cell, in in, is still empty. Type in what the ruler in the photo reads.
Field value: 30.5 in
